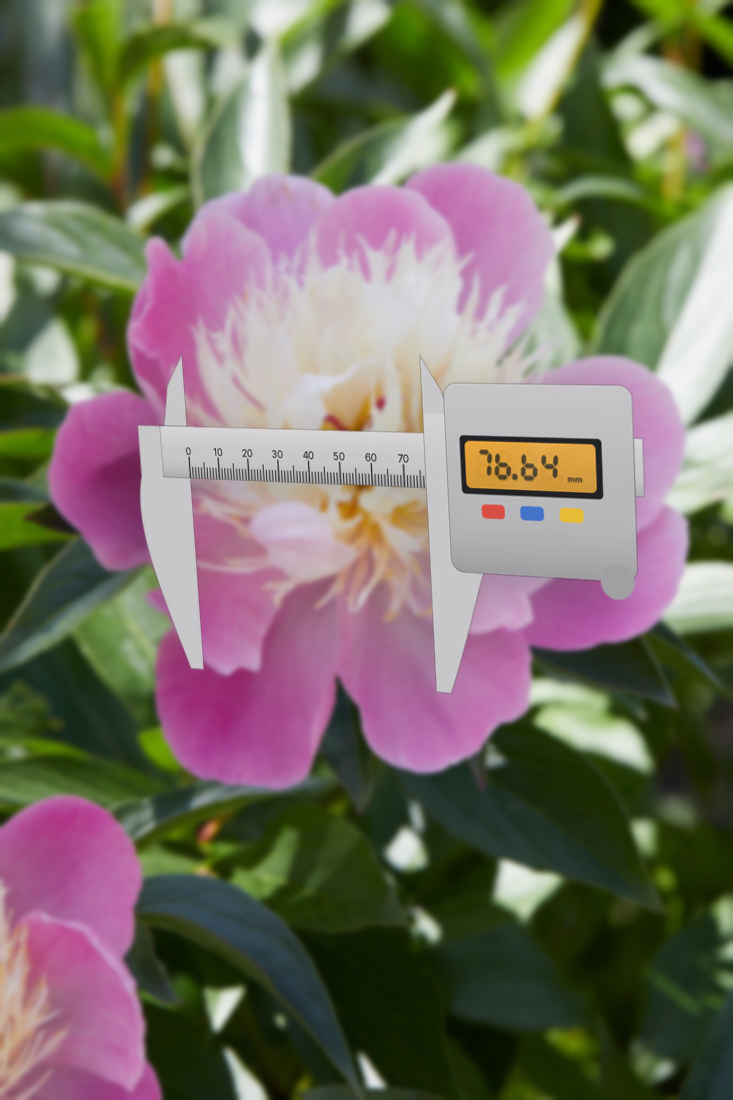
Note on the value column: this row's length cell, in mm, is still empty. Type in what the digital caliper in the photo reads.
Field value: 76.64 mm
